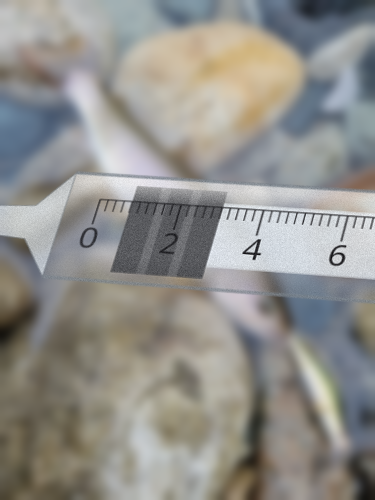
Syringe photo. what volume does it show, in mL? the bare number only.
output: 0.8
